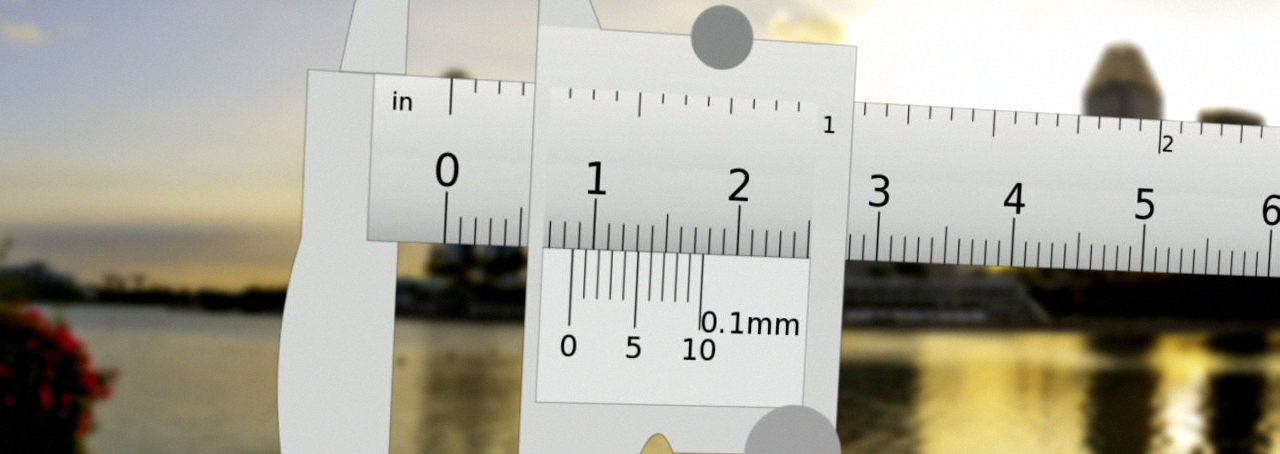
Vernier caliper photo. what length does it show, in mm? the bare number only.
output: 8.6
